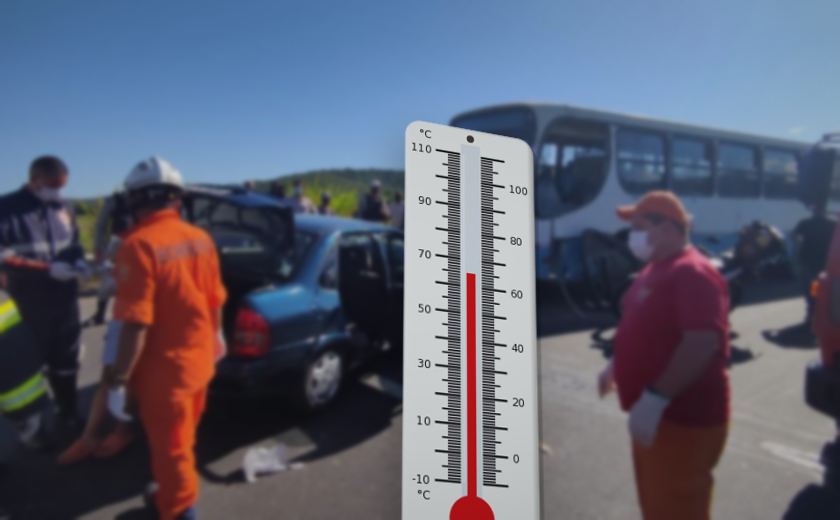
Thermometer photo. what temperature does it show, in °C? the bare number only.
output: 65
